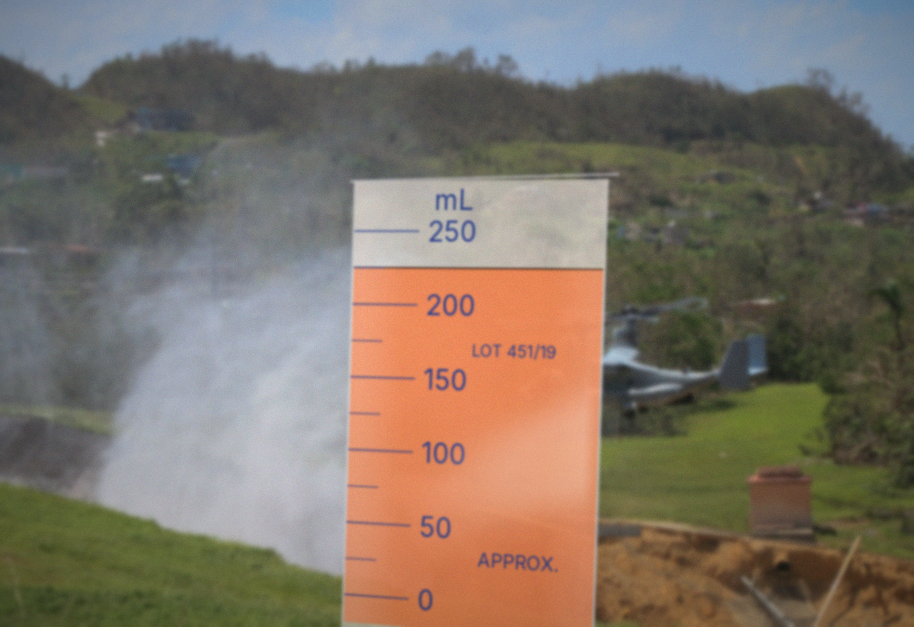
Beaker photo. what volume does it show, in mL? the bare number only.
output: 225
